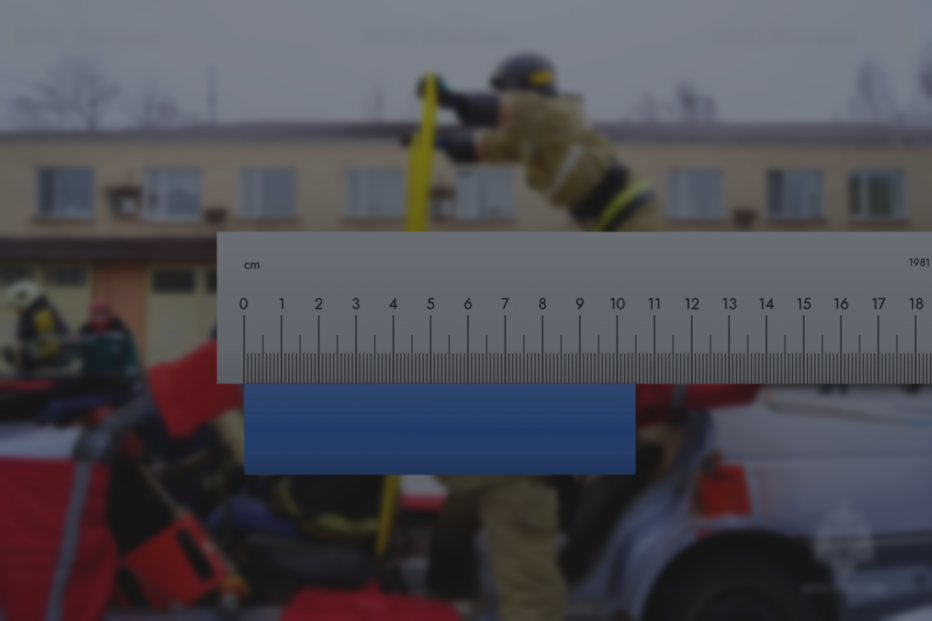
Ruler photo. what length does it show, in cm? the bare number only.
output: 10.5
